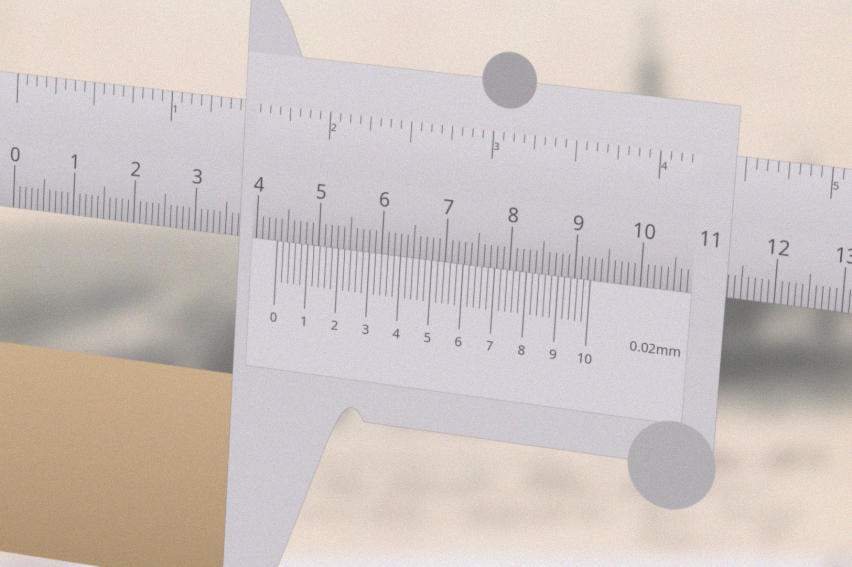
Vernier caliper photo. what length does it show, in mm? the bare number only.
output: 43.4
